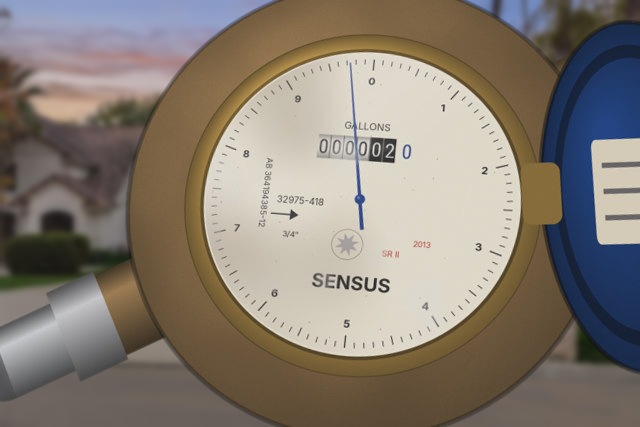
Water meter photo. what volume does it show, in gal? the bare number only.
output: 19.7
